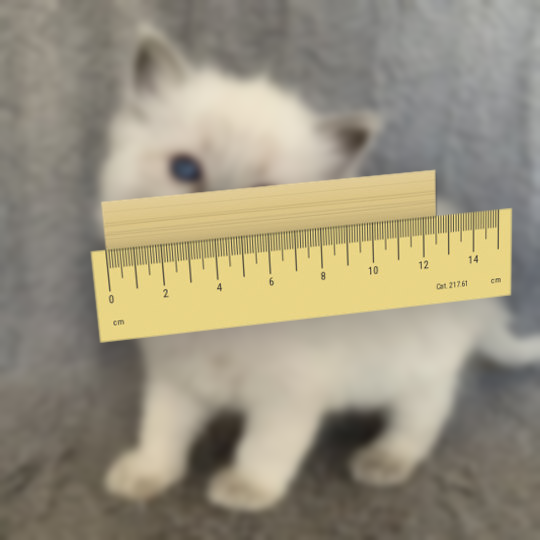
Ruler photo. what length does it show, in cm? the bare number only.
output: 12.5
